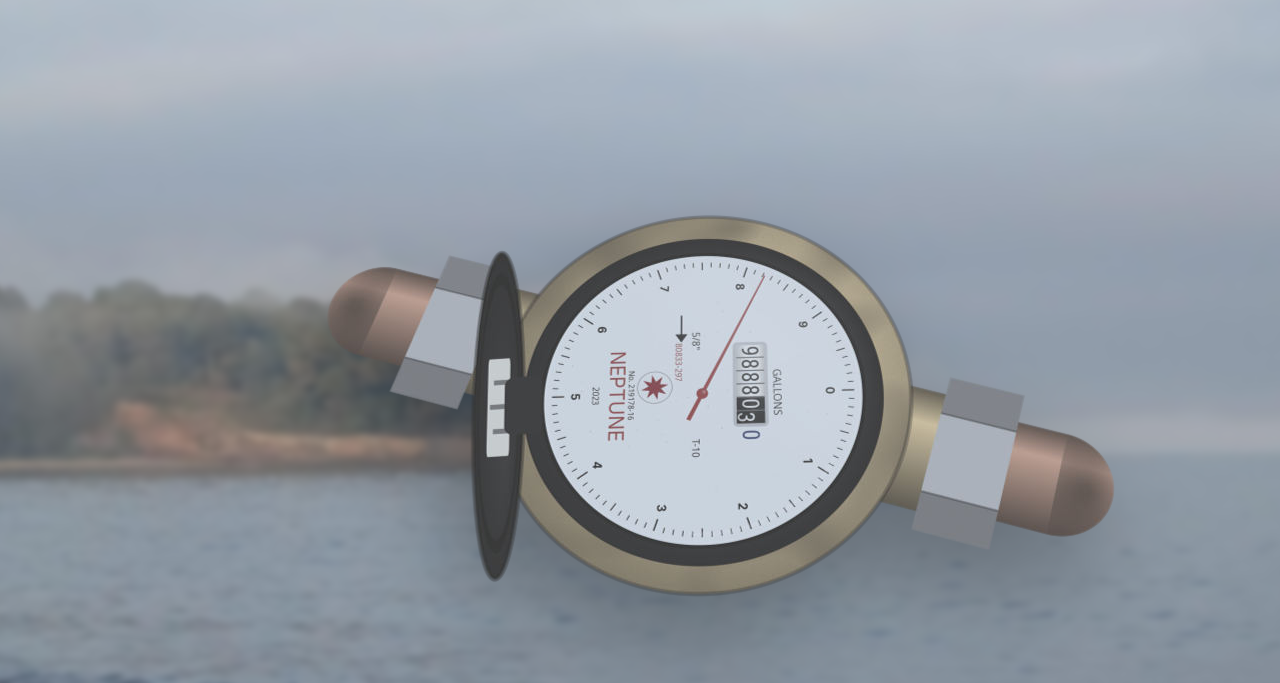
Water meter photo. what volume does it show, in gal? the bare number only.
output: 9888028.2
